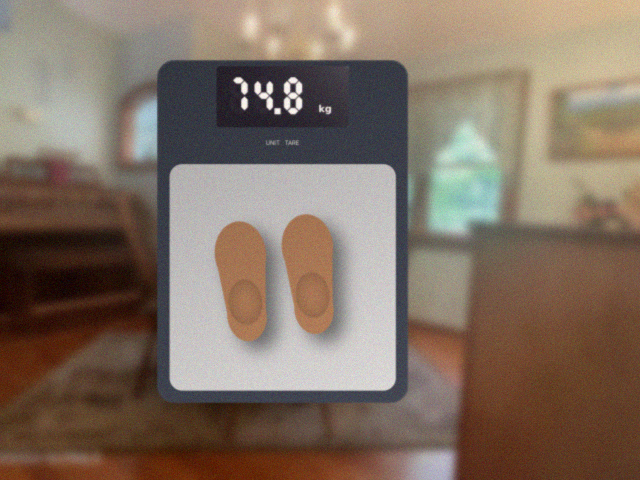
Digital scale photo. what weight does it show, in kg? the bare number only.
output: 74.8
